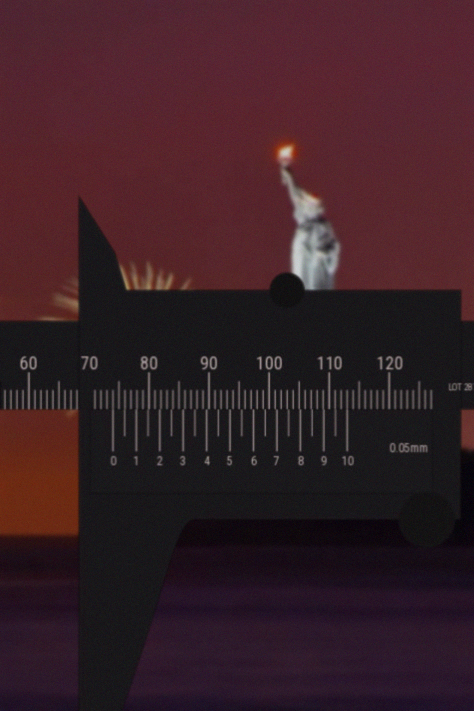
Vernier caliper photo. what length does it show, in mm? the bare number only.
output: 74.0
